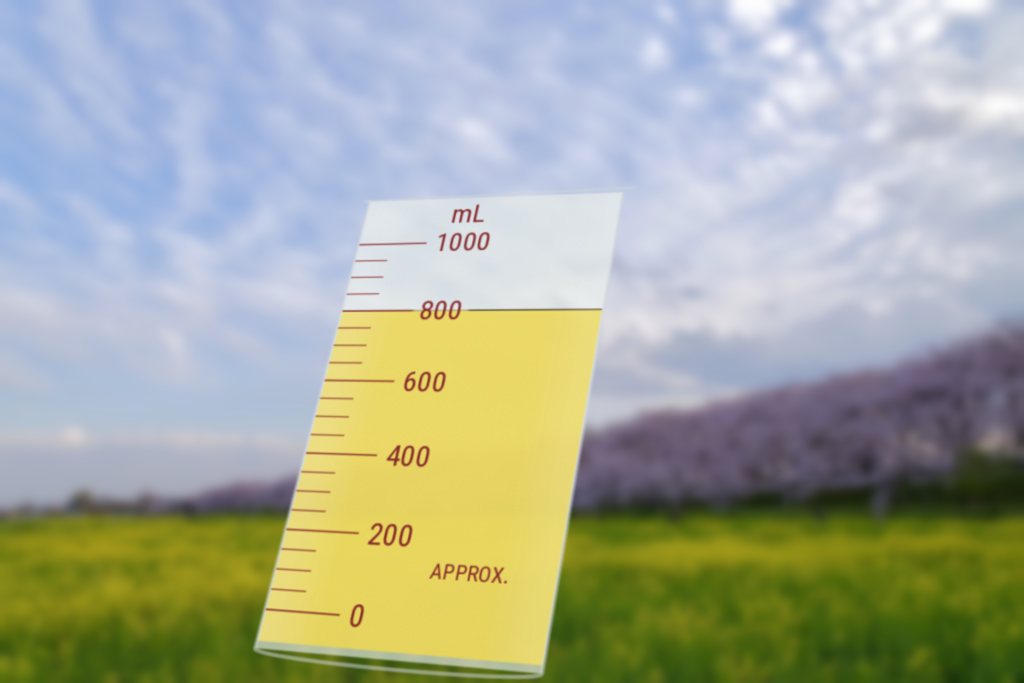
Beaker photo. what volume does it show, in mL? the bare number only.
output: 800
